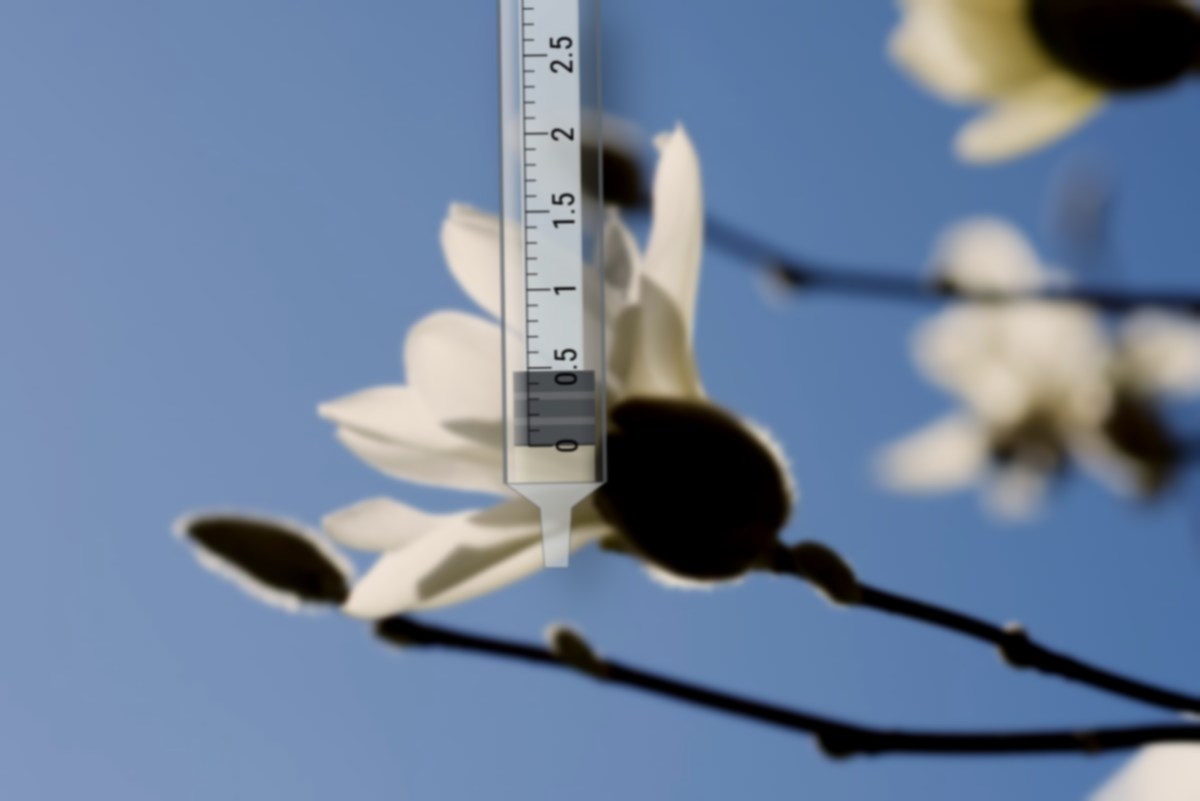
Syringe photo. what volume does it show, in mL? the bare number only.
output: 0
